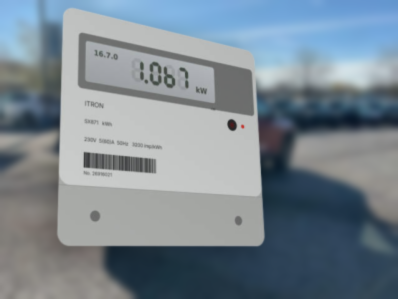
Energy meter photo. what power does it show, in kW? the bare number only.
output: 1.067
